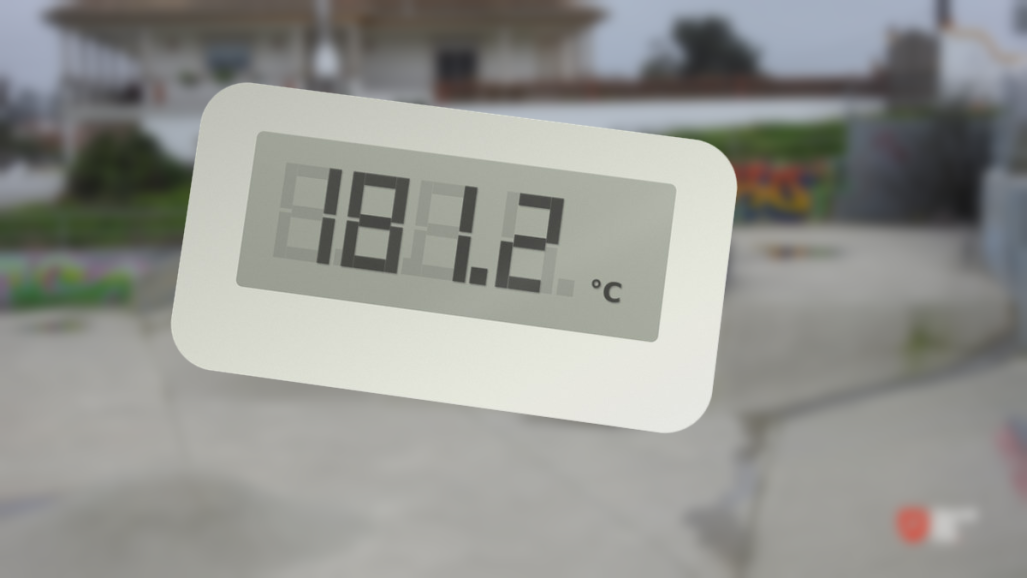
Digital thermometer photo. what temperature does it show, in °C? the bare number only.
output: 181.2
